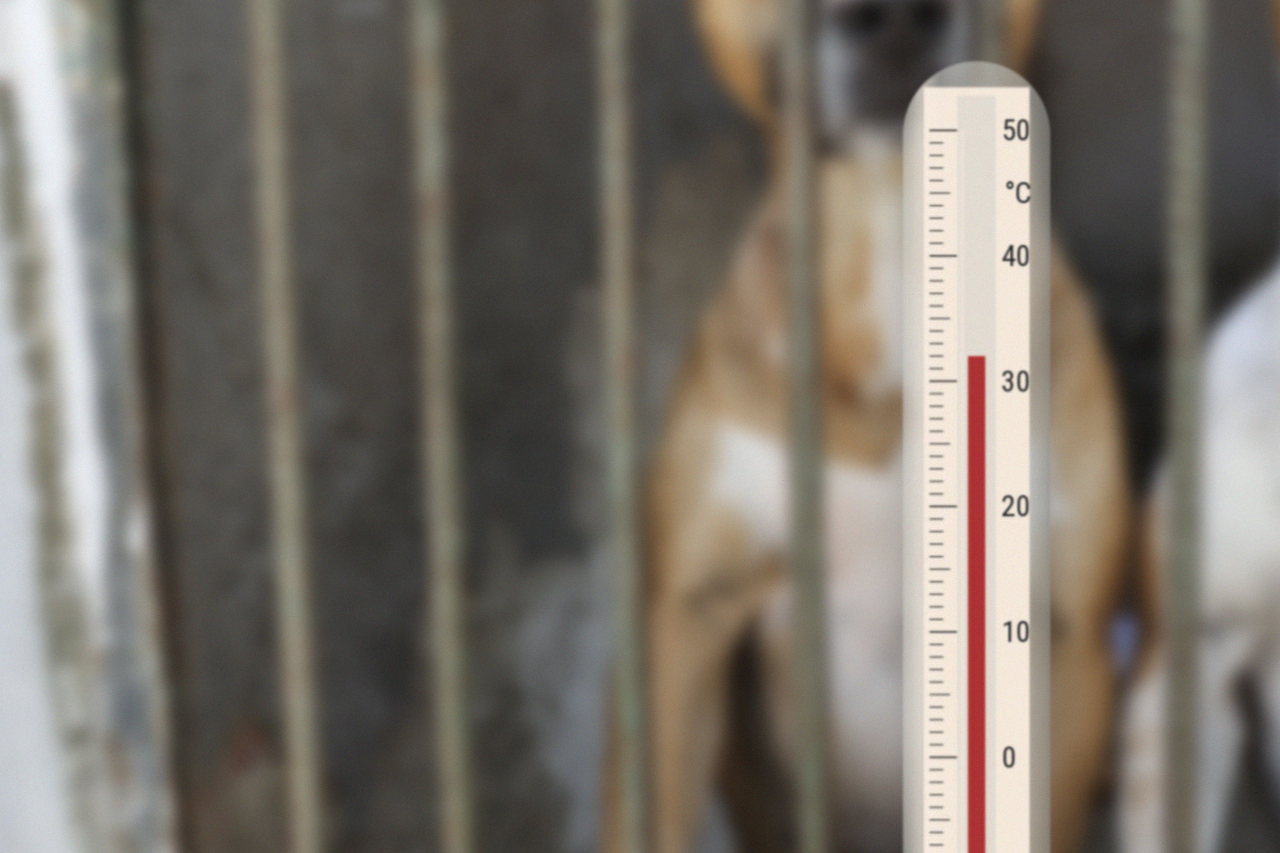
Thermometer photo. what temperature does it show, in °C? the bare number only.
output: 32
